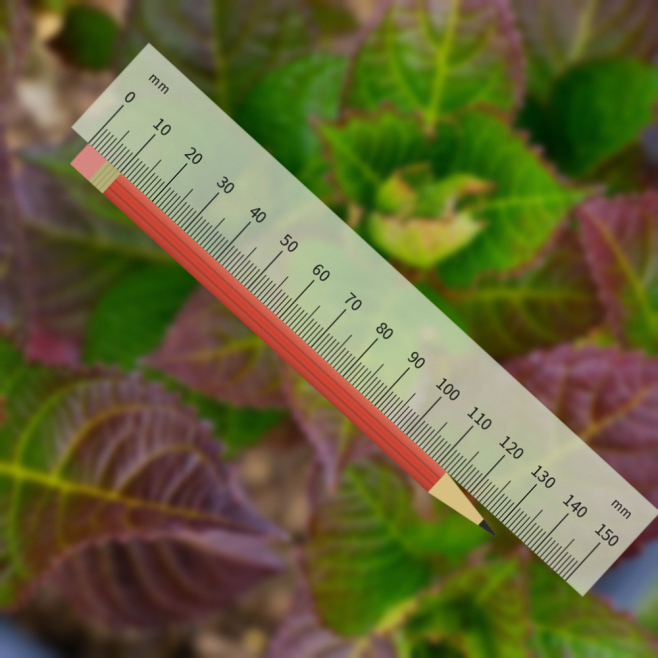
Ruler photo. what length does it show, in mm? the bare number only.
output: 131
